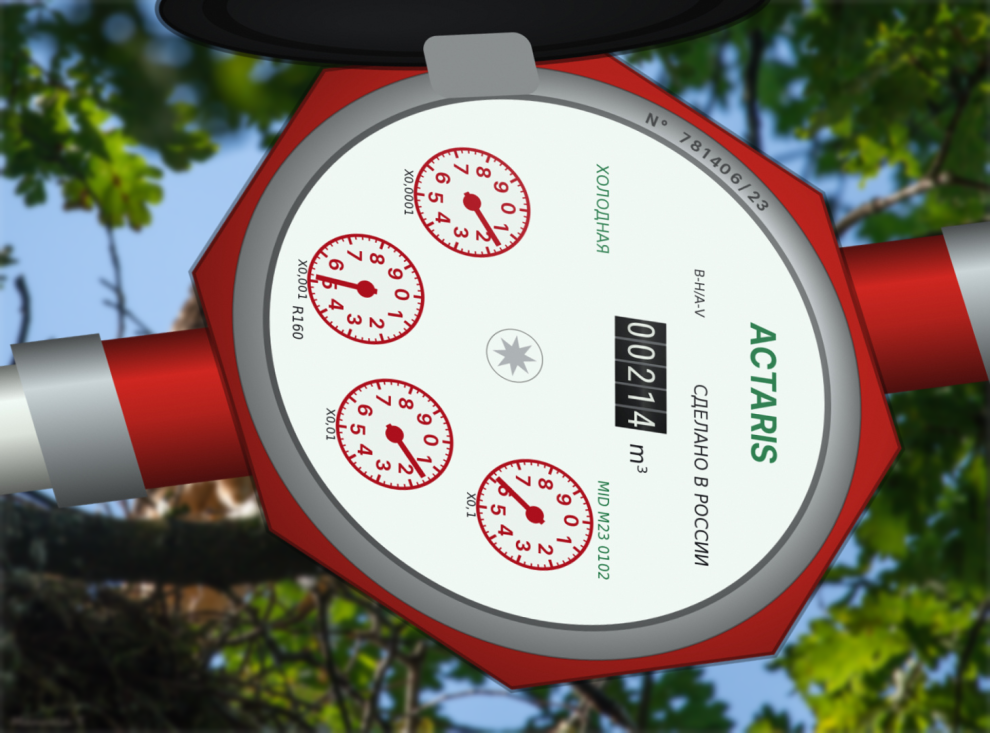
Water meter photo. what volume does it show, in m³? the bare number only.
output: 214.6151
